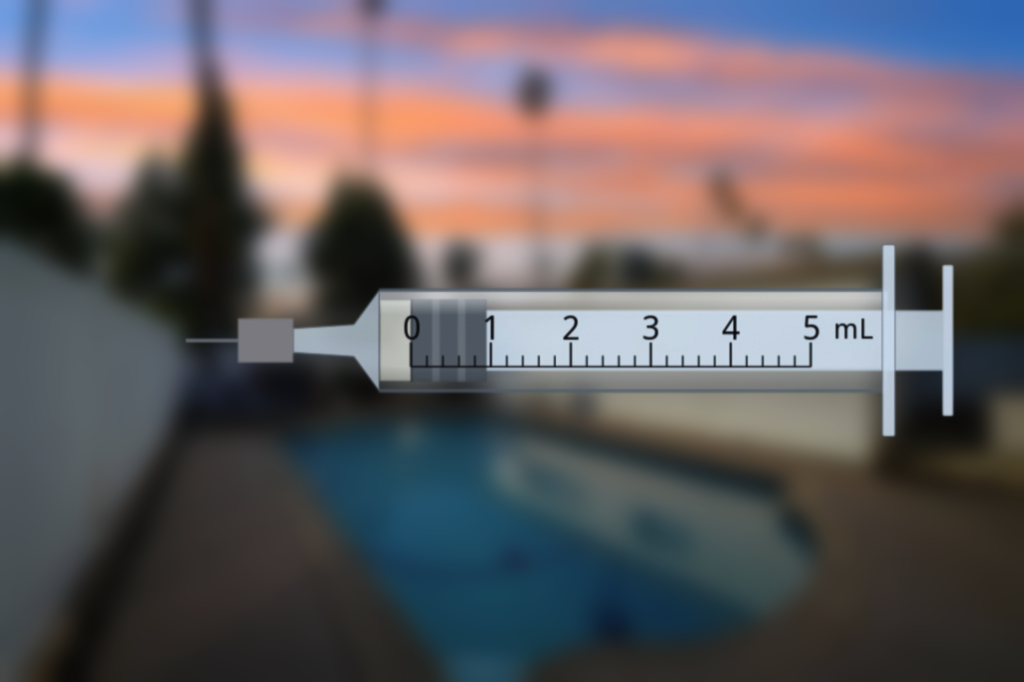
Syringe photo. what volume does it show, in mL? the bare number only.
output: 0
